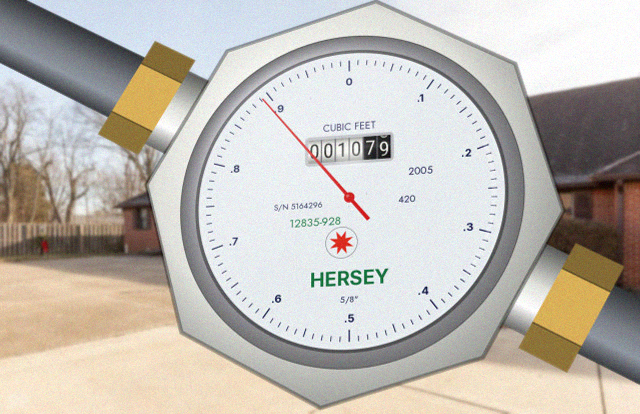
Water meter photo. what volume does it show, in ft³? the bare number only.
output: 1078.89
